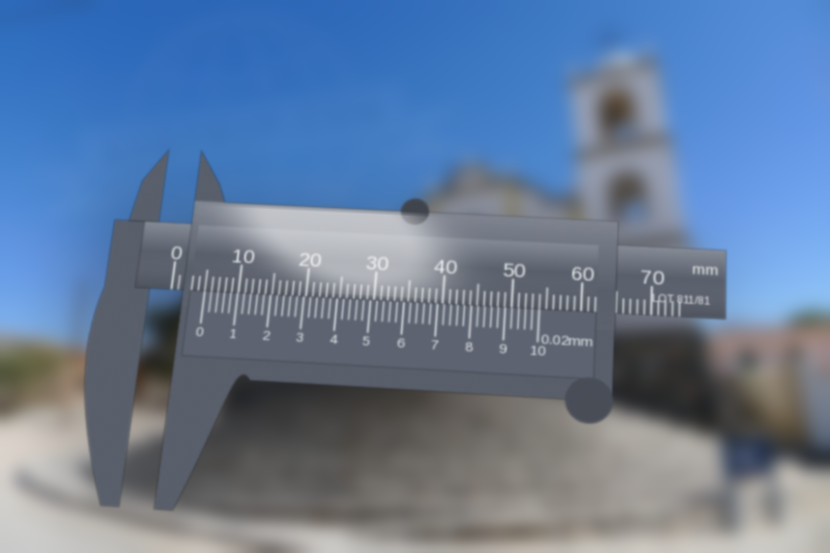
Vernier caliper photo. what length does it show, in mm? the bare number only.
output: 5.0
